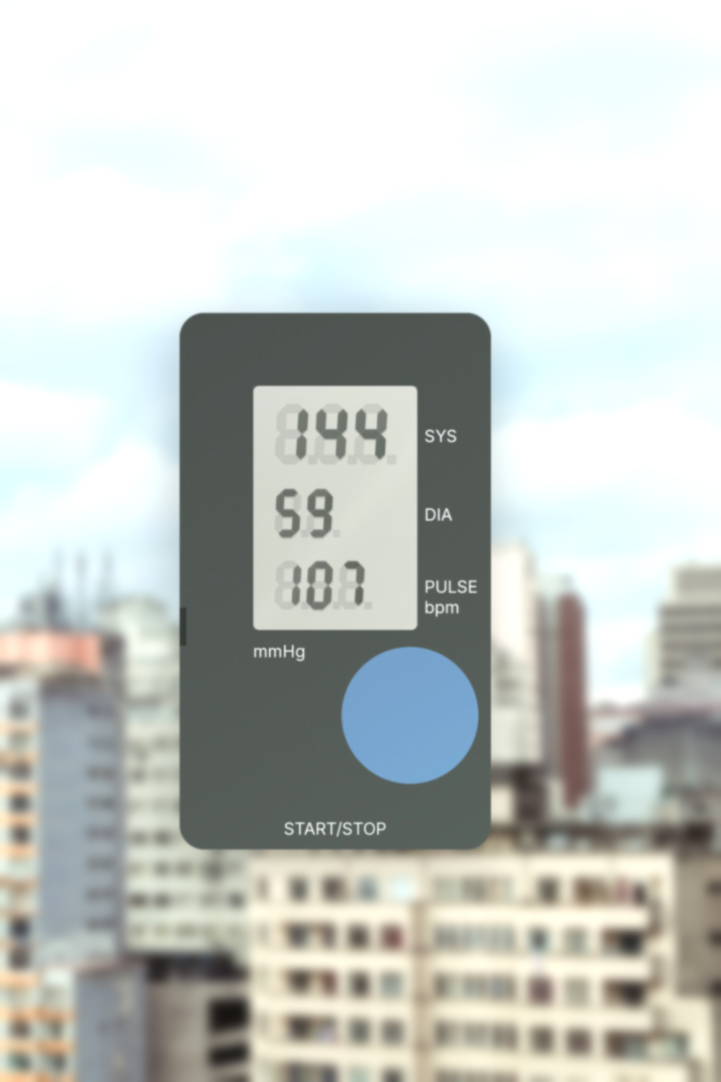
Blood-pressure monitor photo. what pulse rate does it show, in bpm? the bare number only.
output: 107
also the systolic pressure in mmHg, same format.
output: 144
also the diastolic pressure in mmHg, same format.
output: 59
